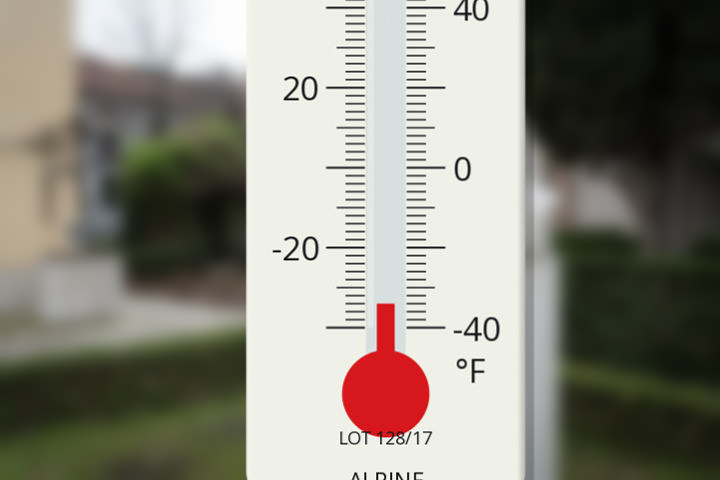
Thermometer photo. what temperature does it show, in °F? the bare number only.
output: -34
